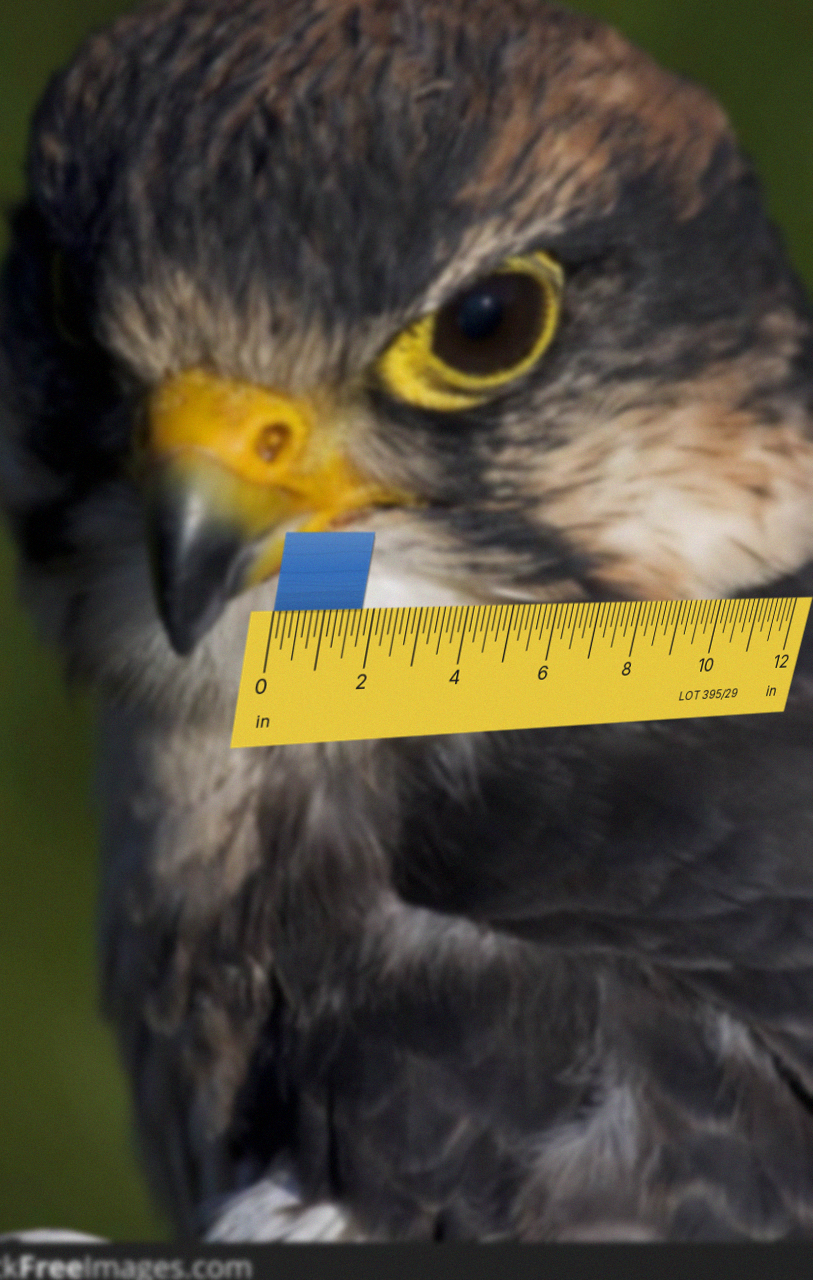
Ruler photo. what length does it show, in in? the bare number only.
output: 1.75
